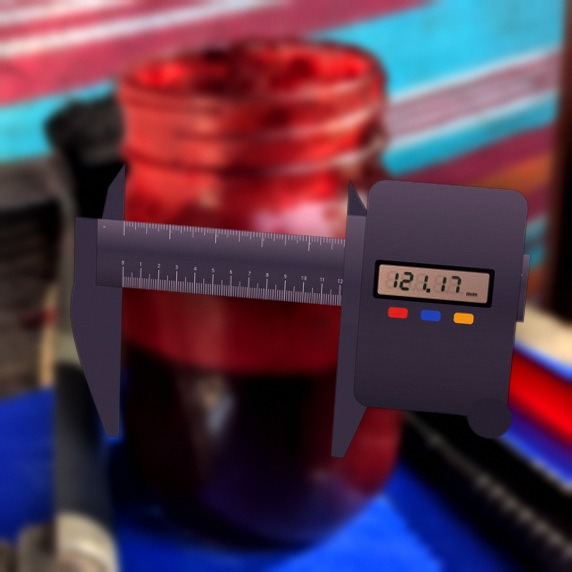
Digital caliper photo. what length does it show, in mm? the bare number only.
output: 121.17
